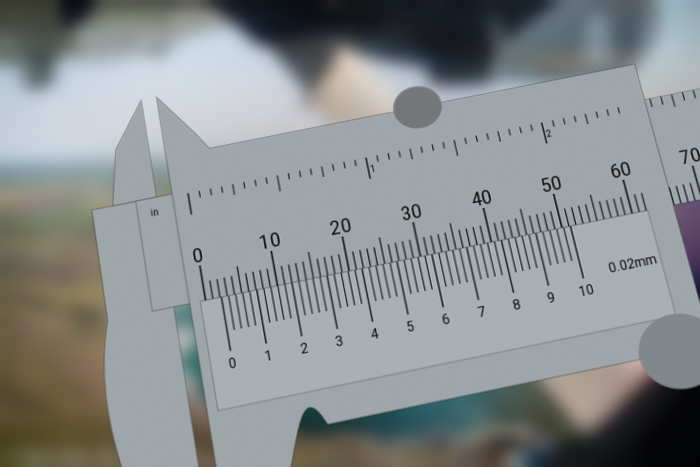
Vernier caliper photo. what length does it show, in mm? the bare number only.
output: 2.2
